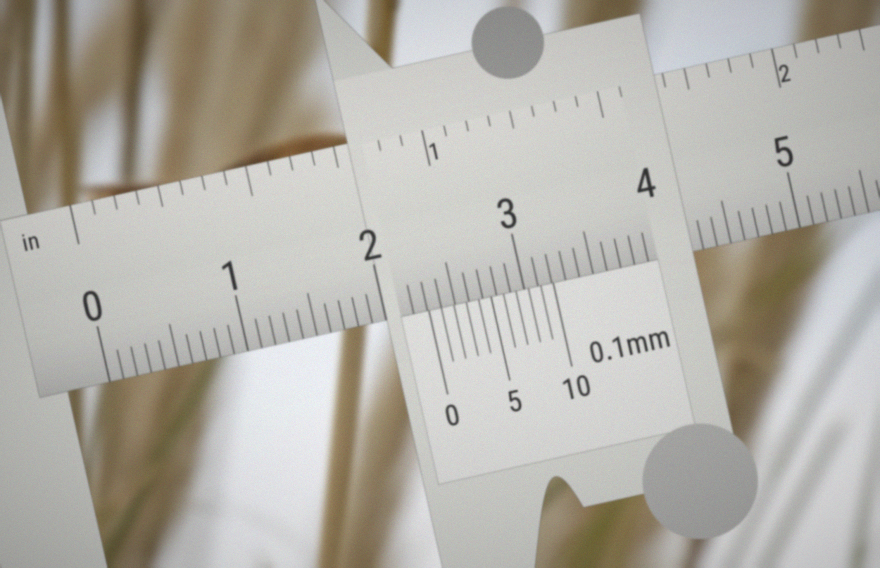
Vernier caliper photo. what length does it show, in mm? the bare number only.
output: 23.1
